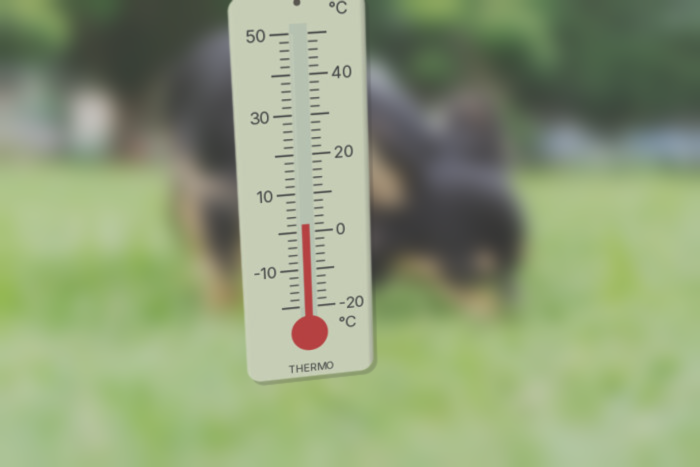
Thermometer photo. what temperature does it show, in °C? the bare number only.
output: 2
